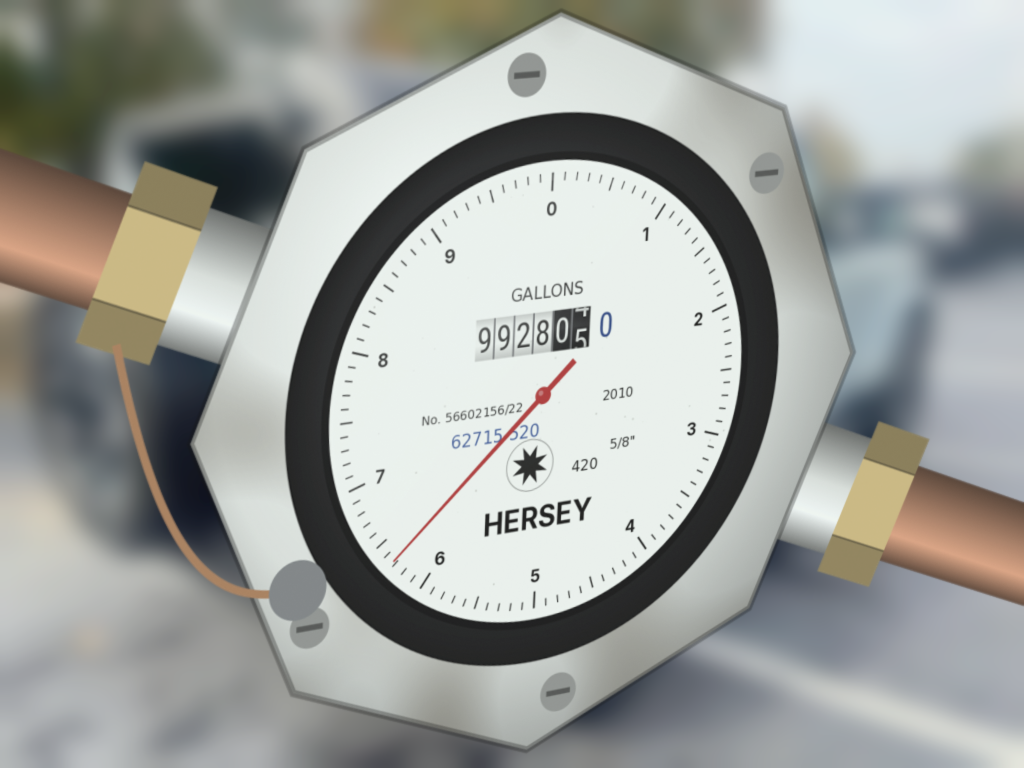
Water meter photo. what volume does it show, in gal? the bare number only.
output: 9928046.3
